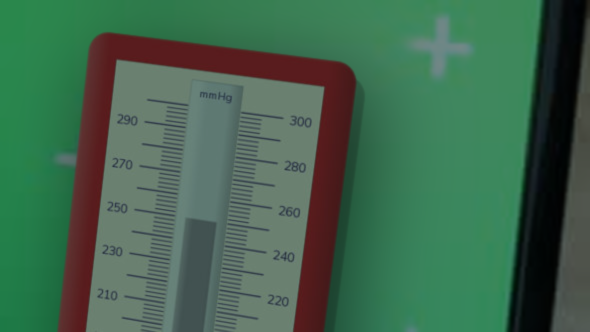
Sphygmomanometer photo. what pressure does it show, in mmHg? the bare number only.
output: 250
